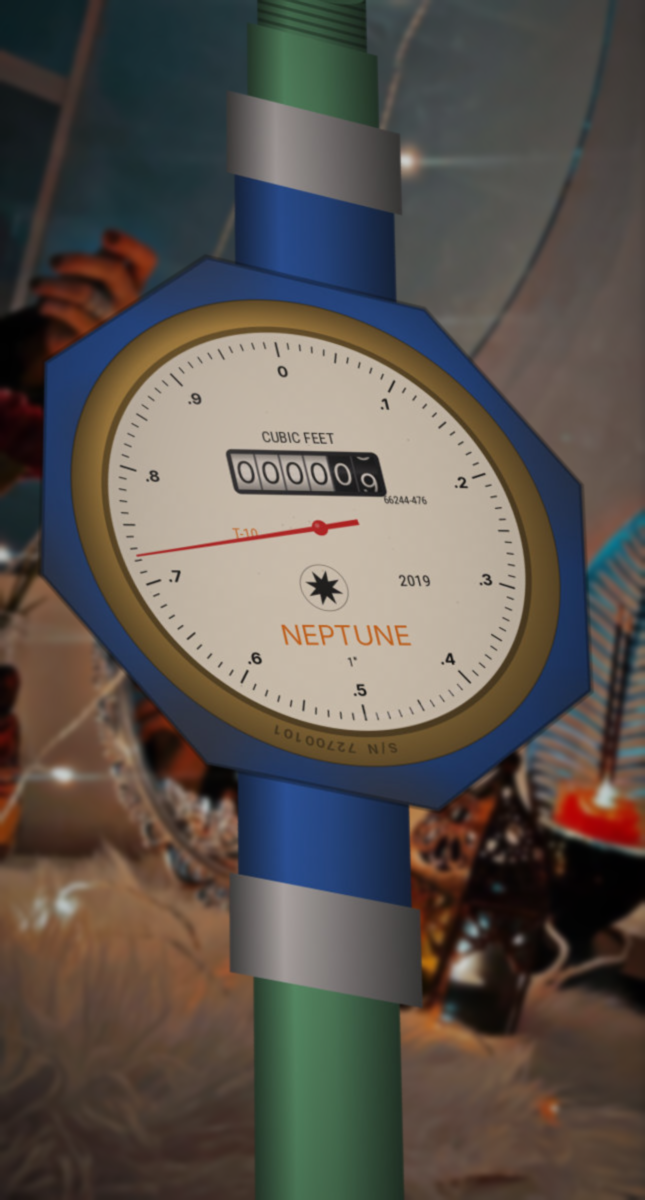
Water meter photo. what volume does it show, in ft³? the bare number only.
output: 8.72
